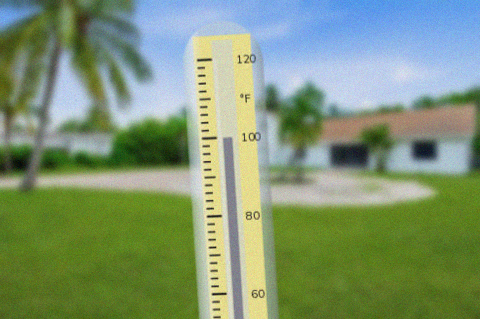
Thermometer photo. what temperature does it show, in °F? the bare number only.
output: 100
